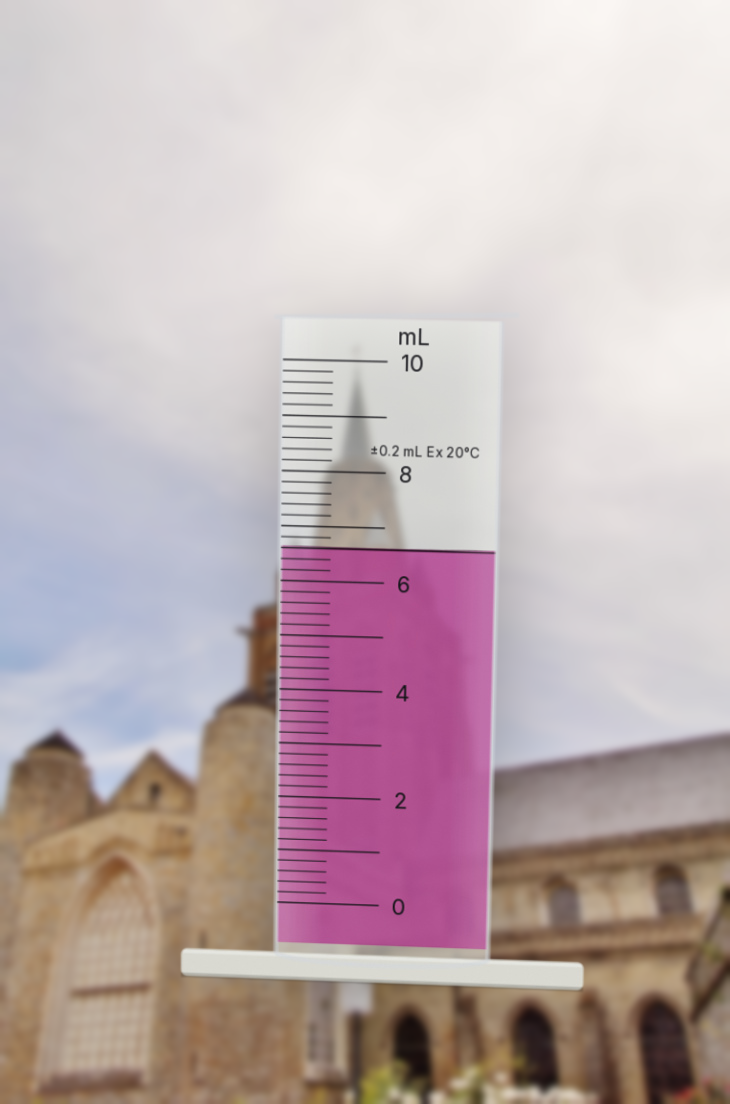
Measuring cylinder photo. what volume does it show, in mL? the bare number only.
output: 6.6
